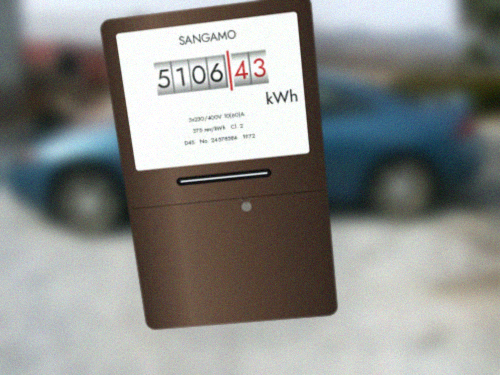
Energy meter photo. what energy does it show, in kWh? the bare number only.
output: 5106.43
